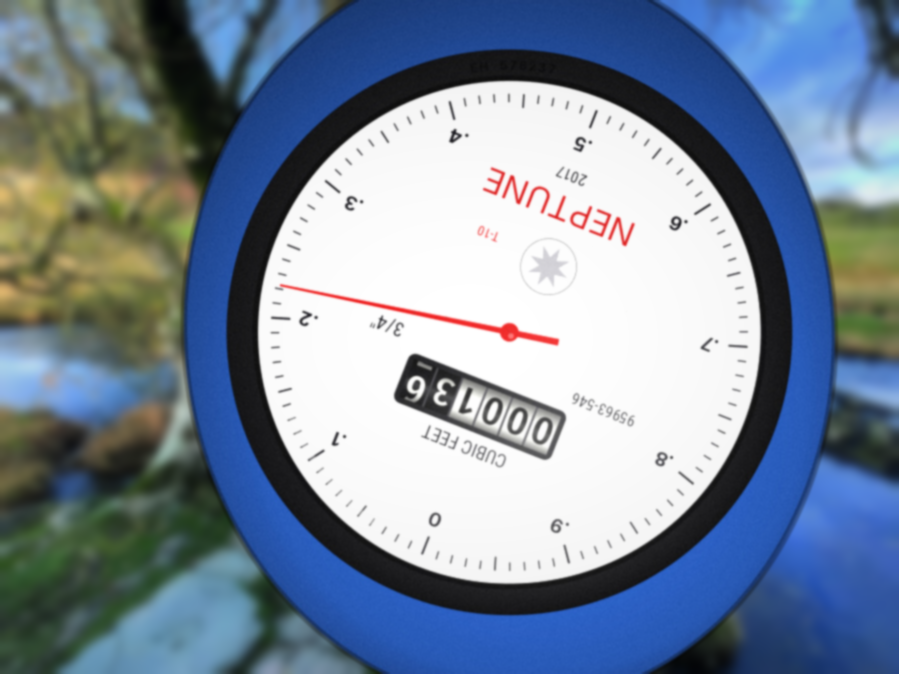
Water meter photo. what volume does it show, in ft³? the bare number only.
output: 136.22
